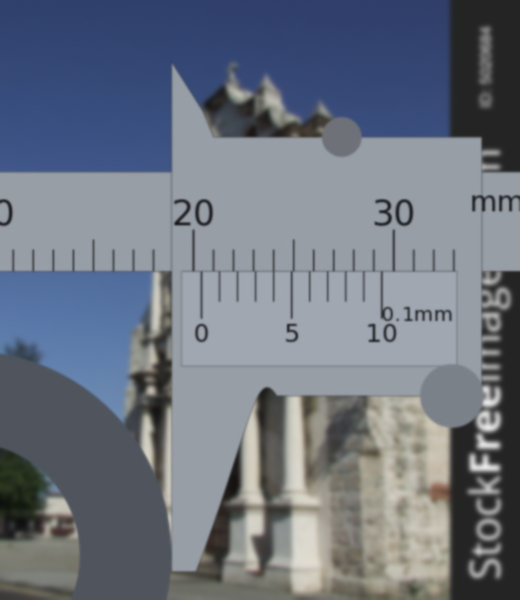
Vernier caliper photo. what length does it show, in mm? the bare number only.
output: 20.4
